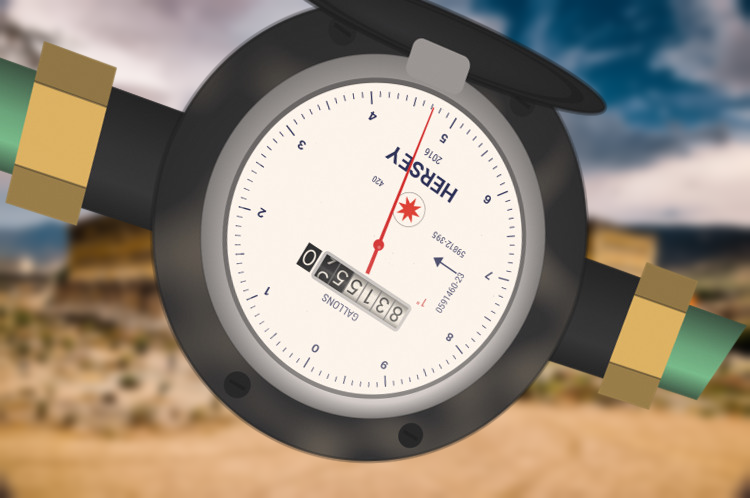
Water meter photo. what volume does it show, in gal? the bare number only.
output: 8315554.7
